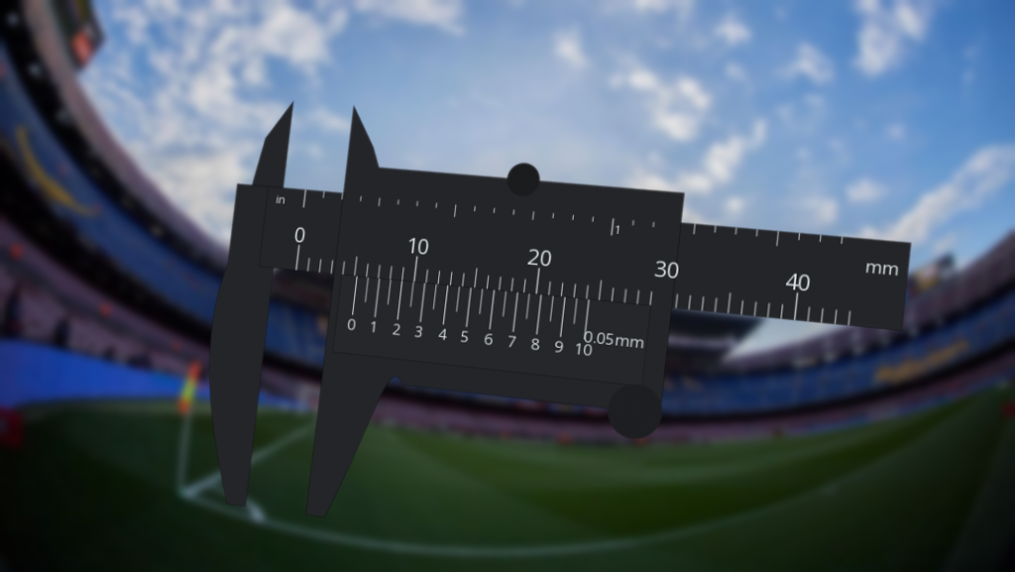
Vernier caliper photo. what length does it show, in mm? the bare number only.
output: 5.2
